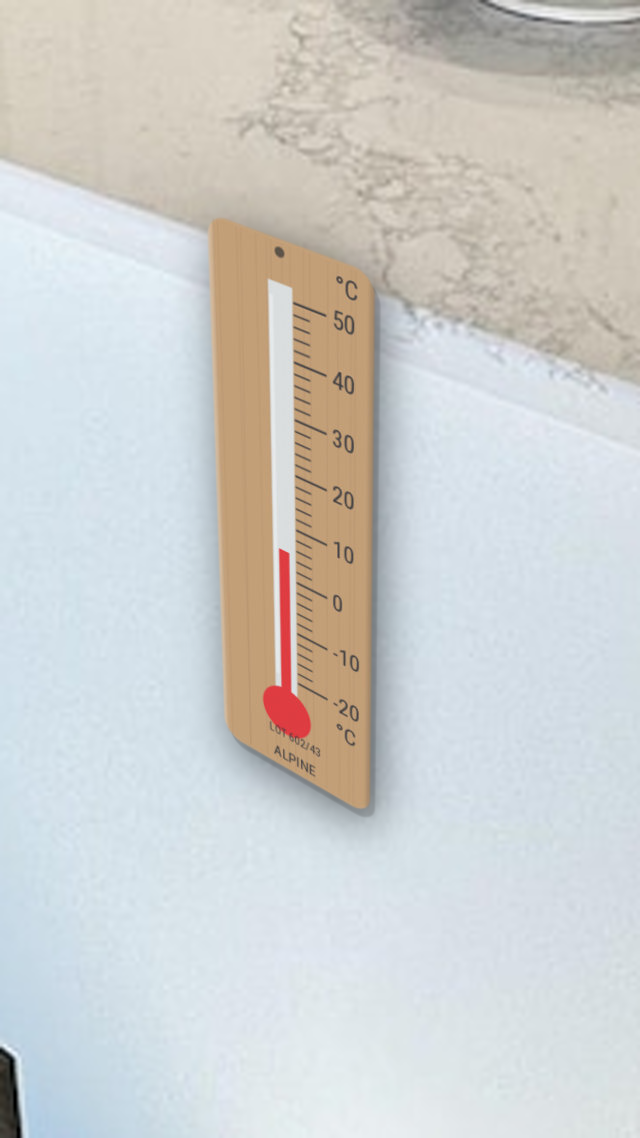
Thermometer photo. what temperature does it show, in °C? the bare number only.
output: 5
